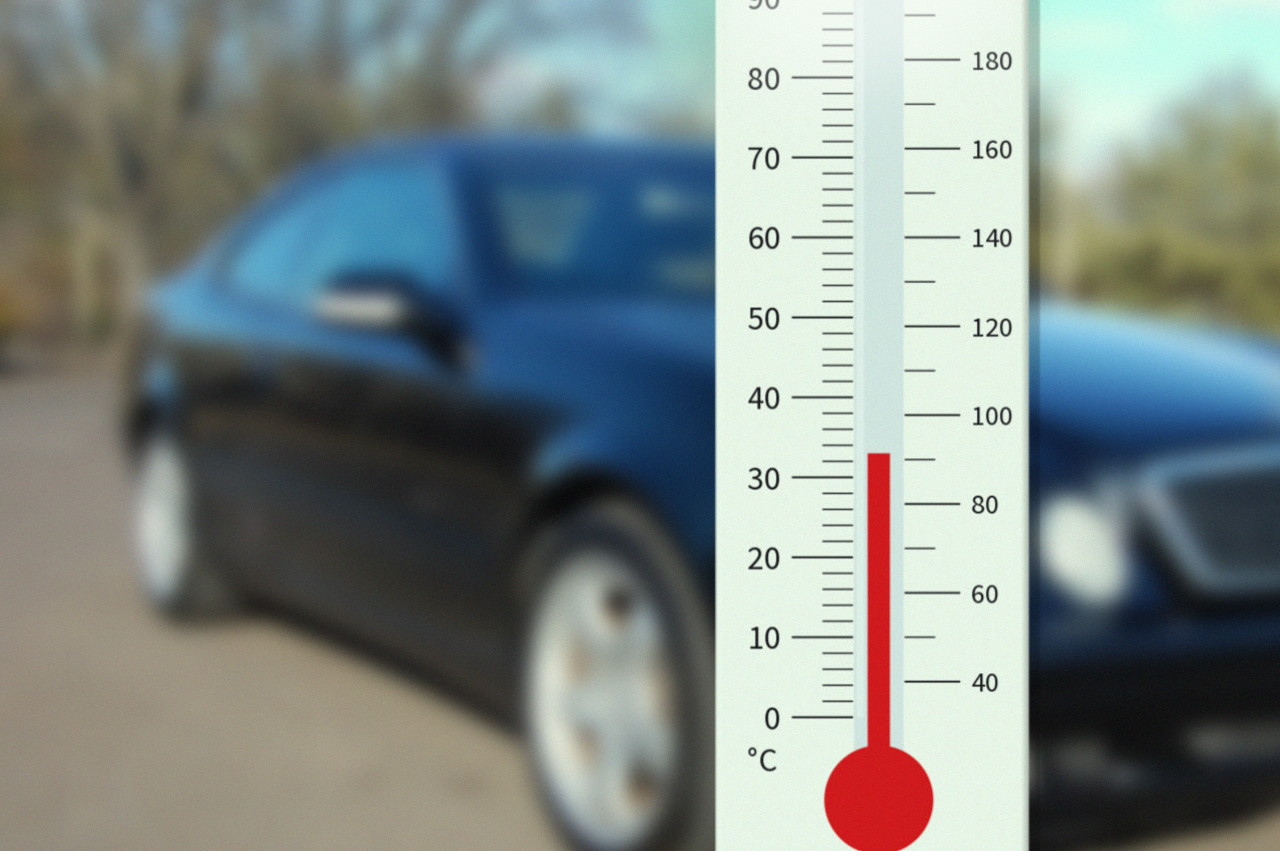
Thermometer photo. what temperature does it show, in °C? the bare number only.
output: 33
